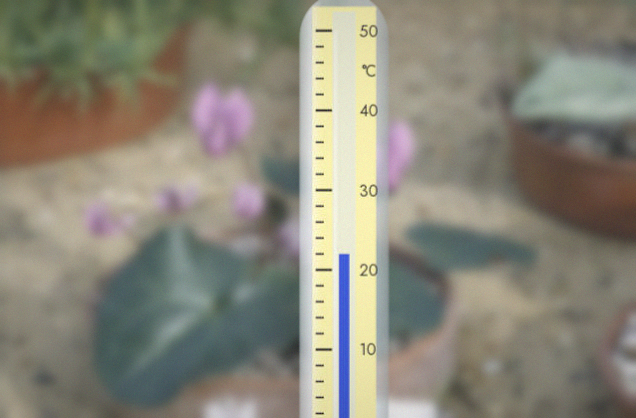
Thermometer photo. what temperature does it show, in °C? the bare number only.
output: 22
